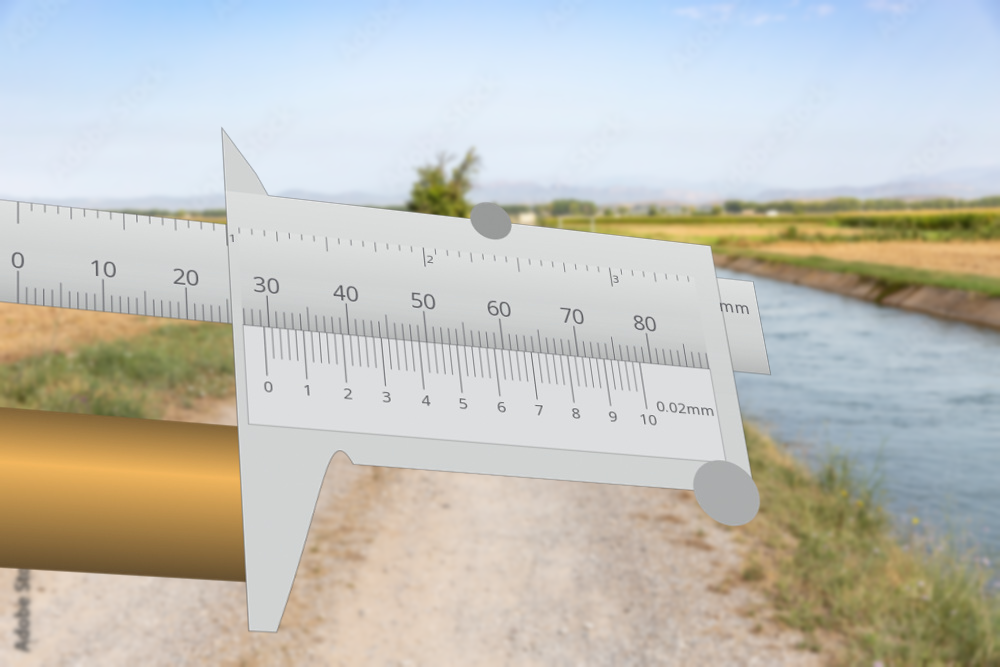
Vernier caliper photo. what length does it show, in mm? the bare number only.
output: 29.4
